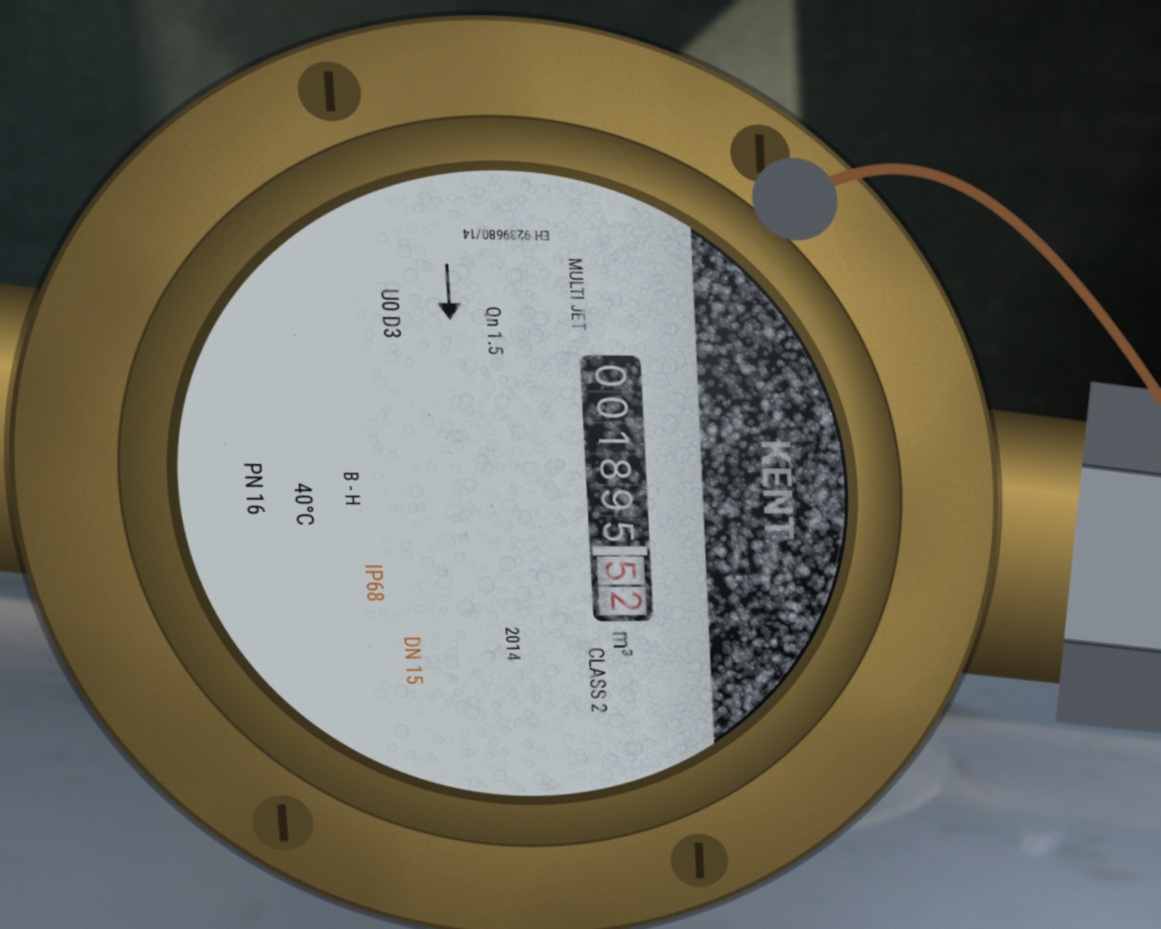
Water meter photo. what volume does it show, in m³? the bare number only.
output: 1895.52
